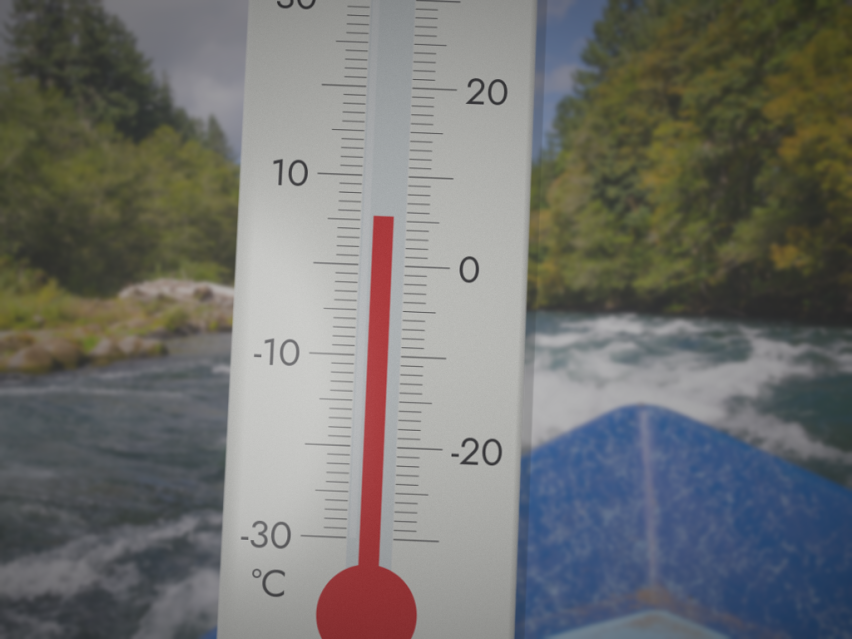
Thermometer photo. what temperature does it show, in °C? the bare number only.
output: 5.5
